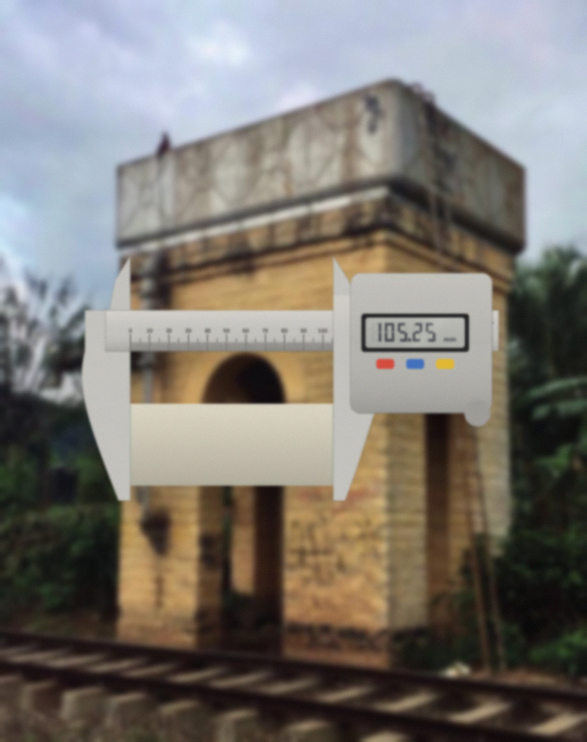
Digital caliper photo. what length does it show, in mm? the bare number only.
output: 105.25
